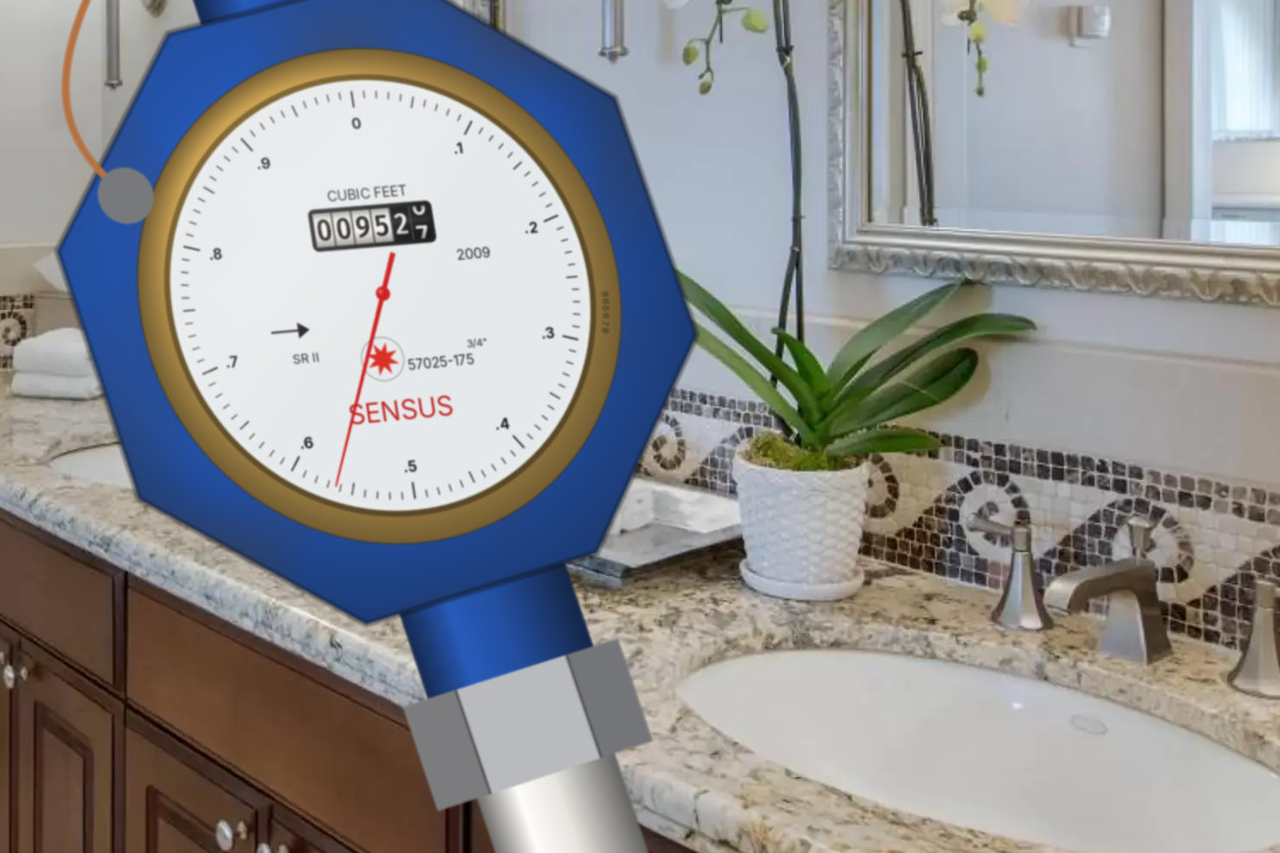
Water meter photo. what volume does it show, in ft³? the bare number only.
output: 9526.56
